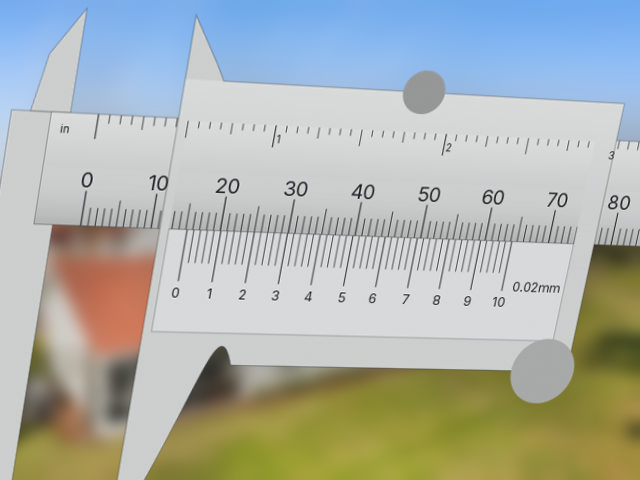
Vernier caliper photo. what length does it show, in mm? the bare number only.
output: 15.2
